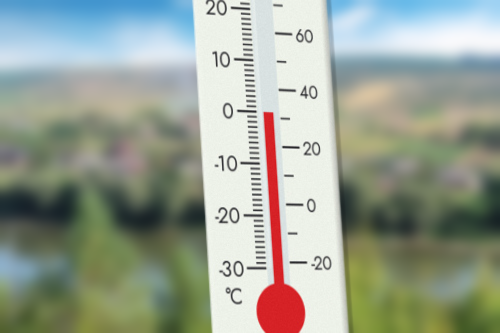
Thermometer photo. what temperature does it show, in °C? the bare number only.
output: 0
